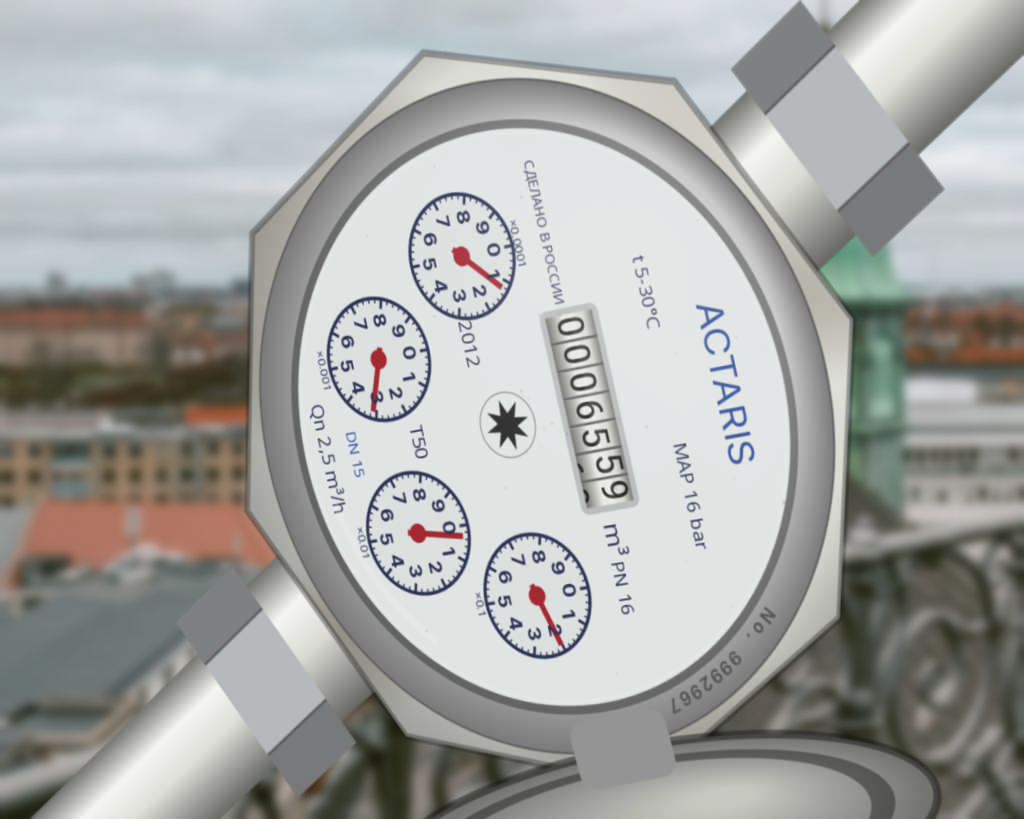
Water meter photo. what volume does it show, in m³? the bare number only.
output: 6559.2031
